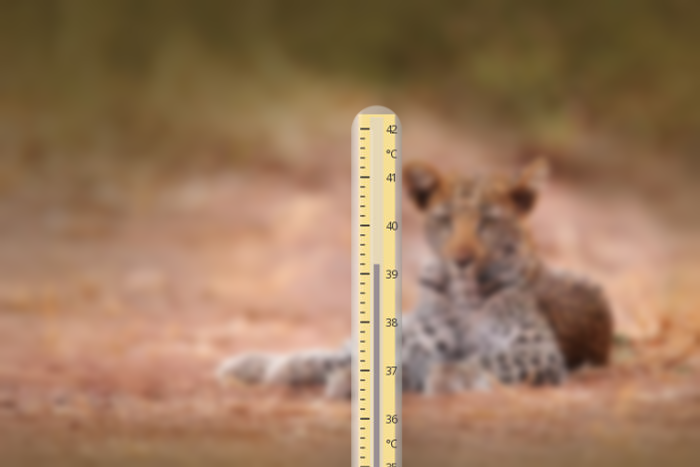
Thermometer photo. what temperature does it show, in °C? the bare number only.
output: 39.2
